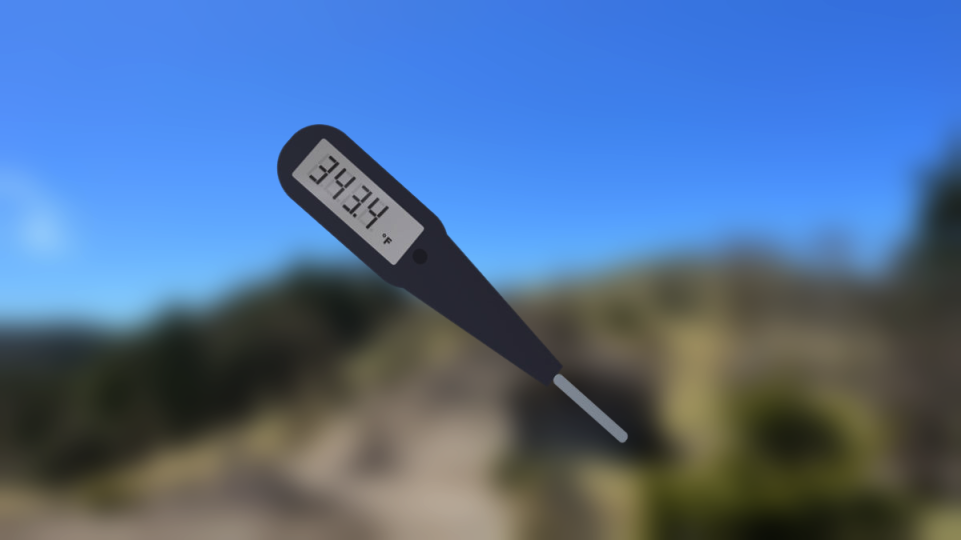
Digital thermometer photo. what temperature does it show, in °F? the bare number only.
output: 343.4
